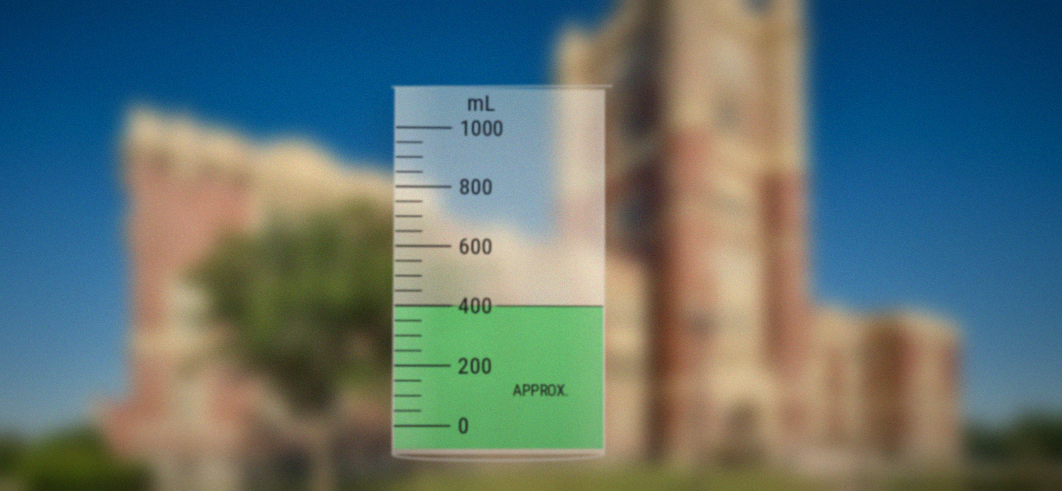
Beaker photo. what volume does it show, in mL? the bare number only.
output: 400
